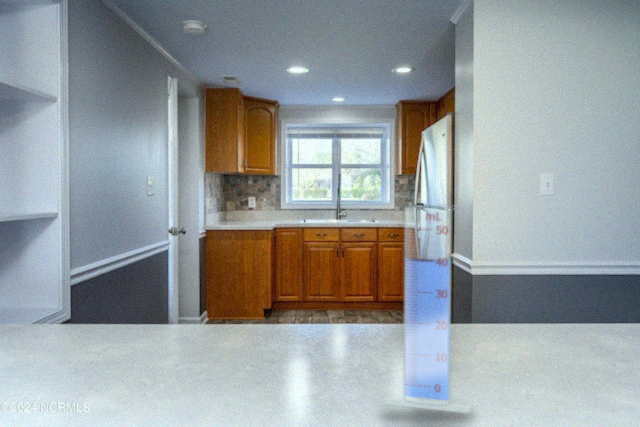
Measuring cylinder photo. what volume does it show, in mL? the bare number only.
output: 40
